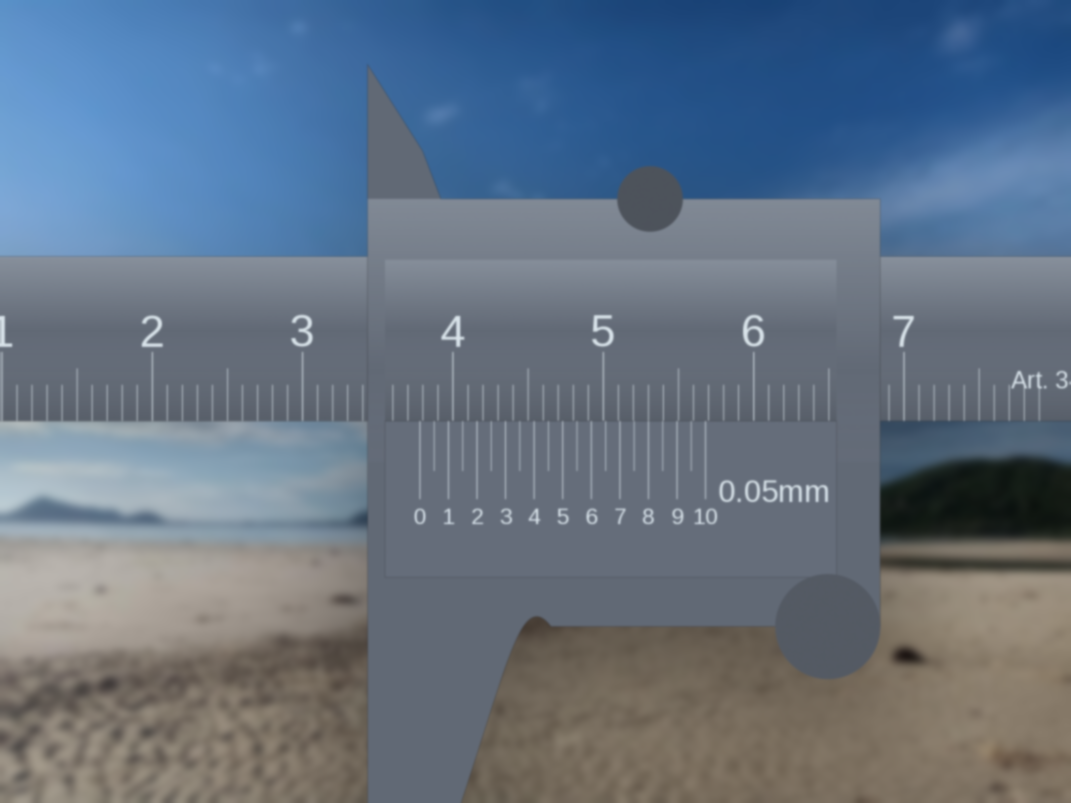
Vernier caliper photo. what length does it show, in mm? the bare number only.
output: 37.8
